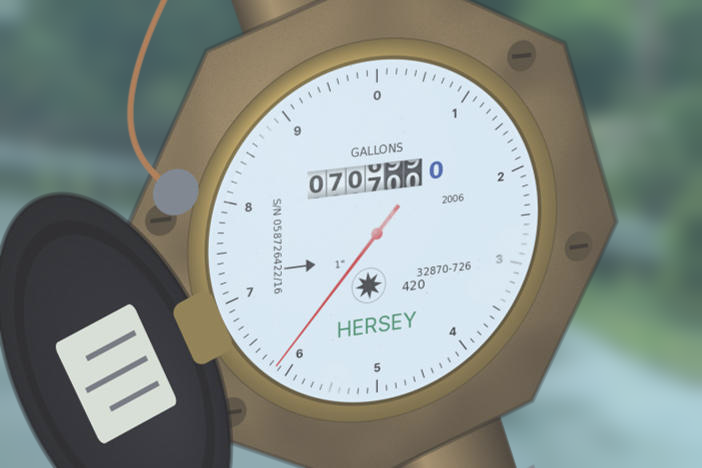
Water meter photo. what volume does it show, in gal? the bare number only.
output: 706996.1
